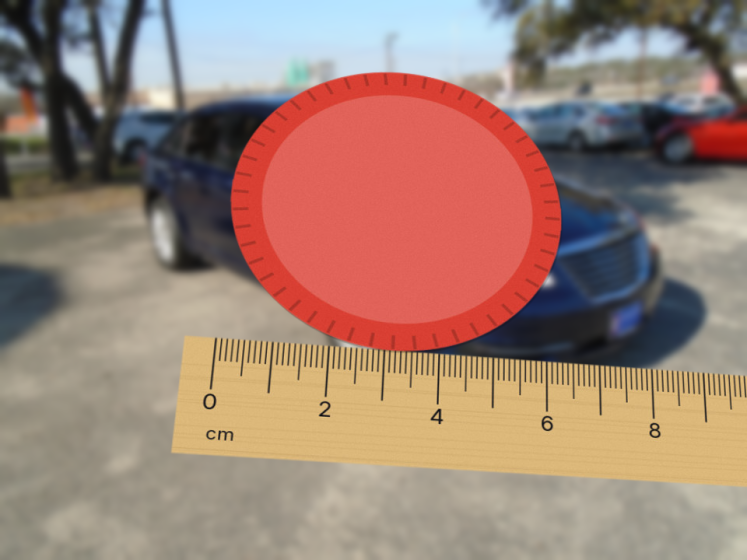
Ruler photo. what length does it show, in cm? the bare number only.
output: 6.3
